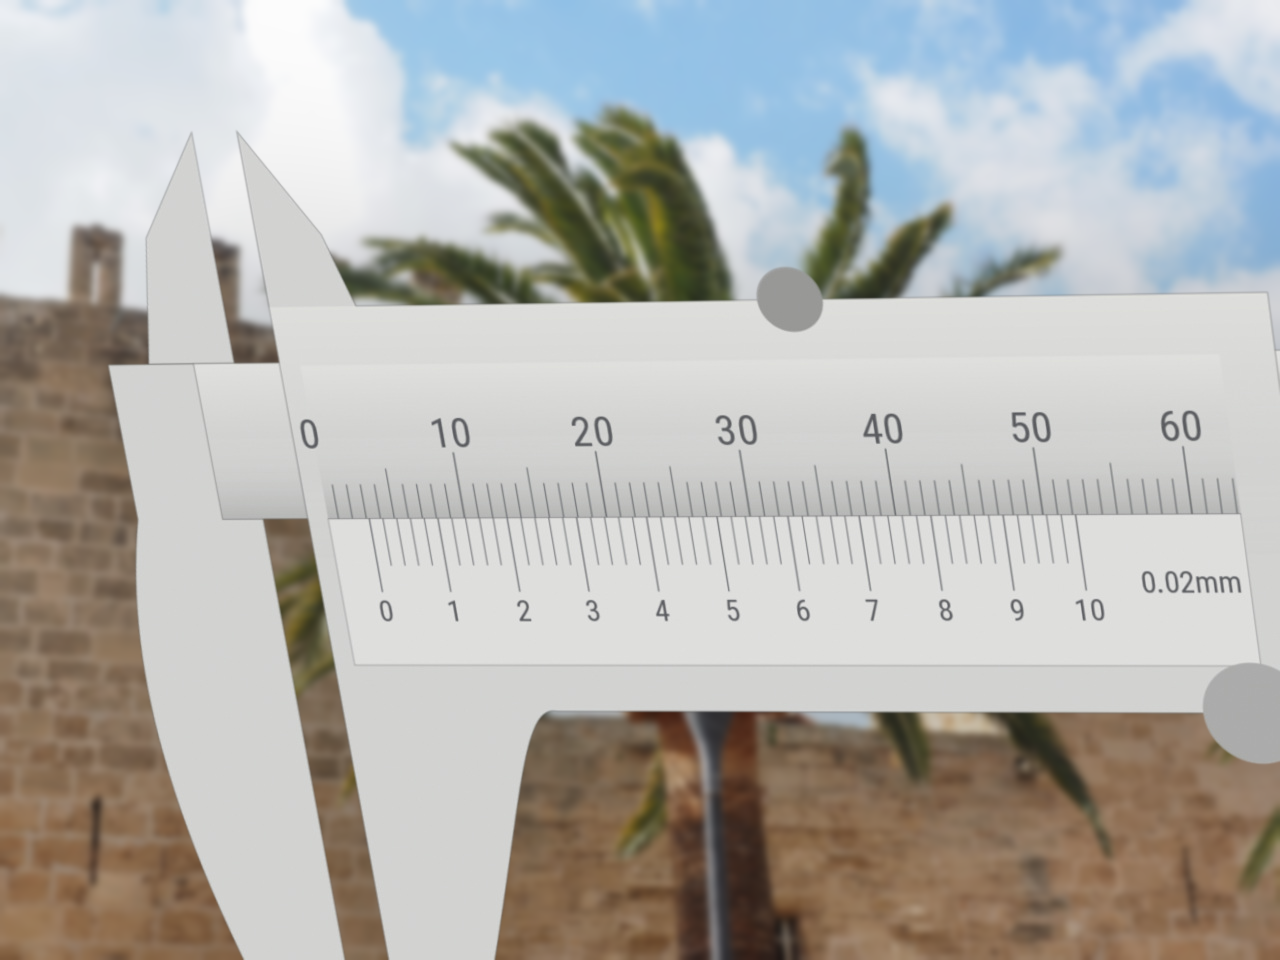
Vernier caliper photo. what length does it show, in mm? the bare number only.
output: 3.2
